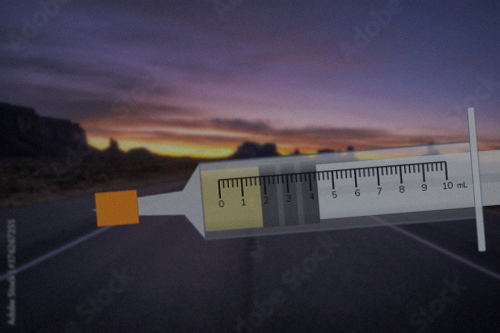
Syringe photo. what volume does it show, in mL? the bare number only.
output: 1.8
